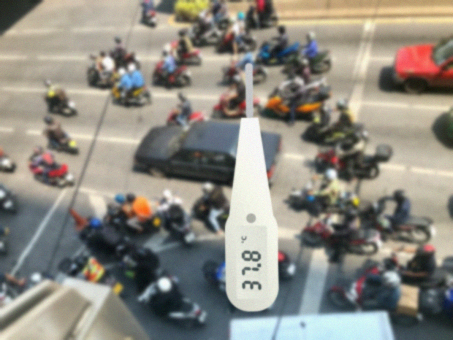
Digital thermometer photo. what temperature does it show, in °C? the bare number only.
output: 37.8
